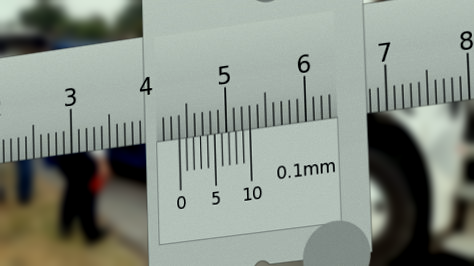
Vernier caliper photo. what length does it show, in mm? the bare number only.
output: 44.0
